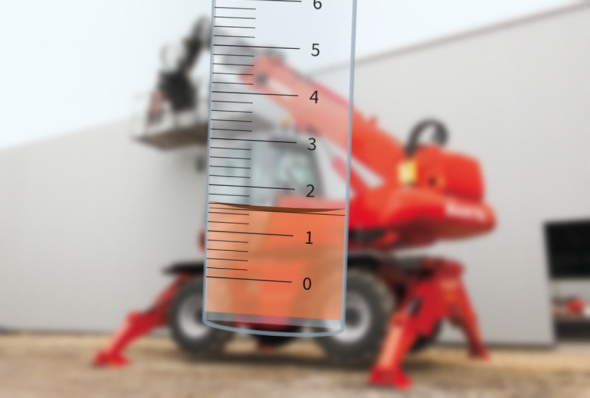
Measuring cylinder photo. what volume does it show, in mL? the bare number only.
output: 1.5
